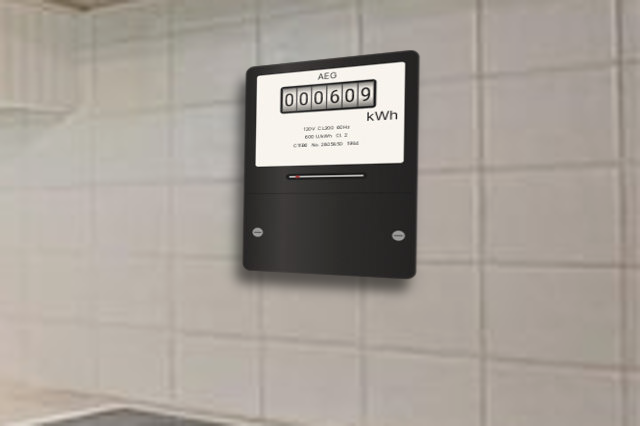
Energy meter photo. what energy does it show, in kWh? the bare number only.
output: 609
